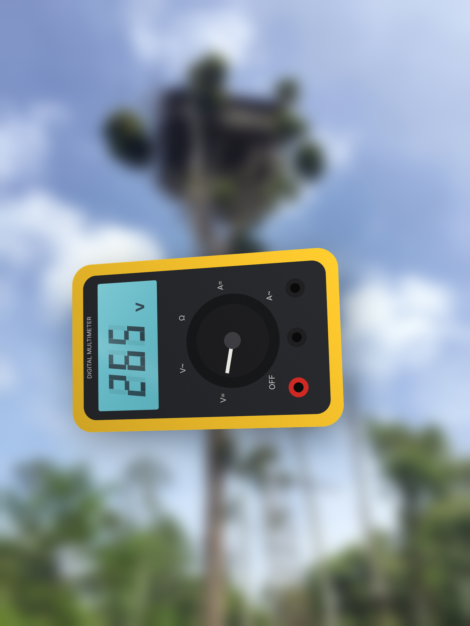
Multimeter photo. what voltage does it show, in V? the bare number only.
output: 265
